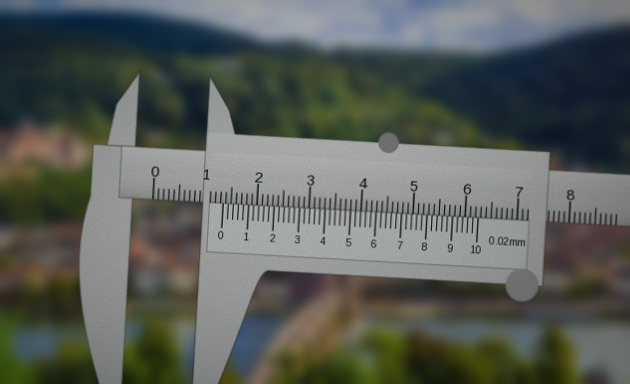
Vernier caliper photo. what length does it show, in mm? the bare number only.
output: 13.5
